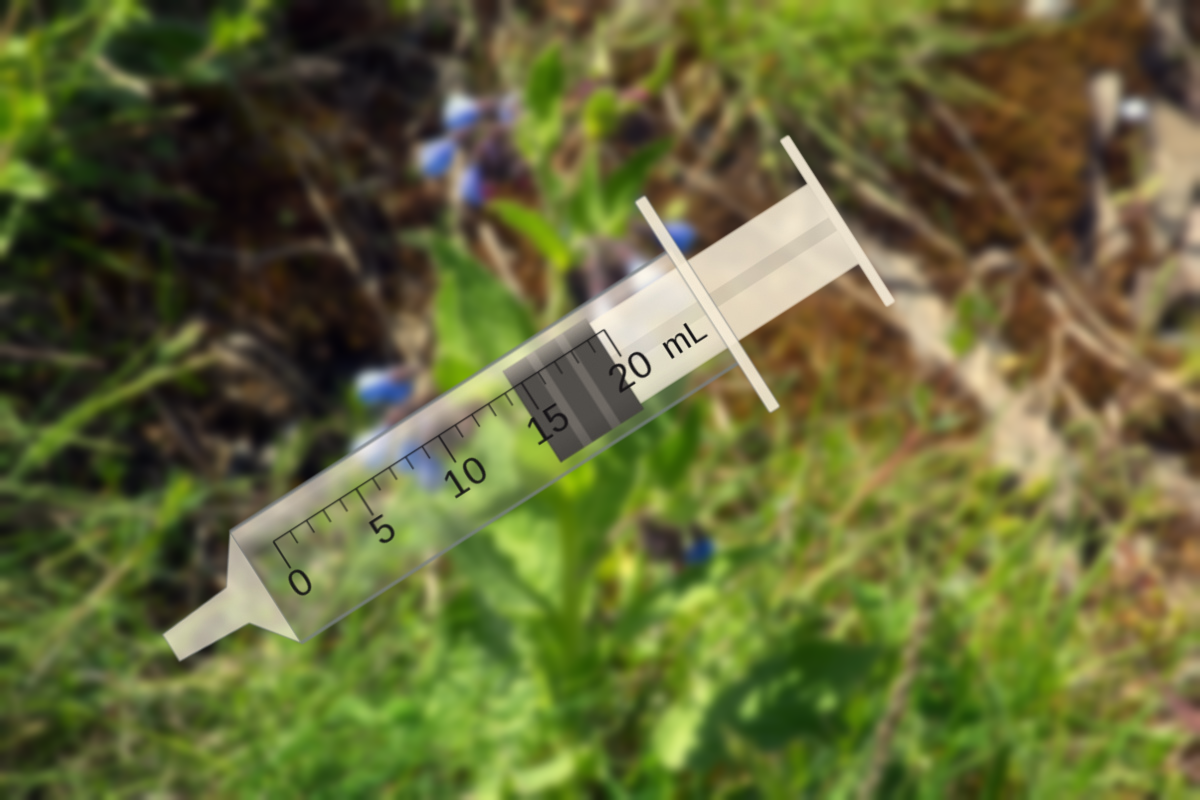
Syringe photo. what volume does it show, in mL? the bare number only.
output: 14.5
